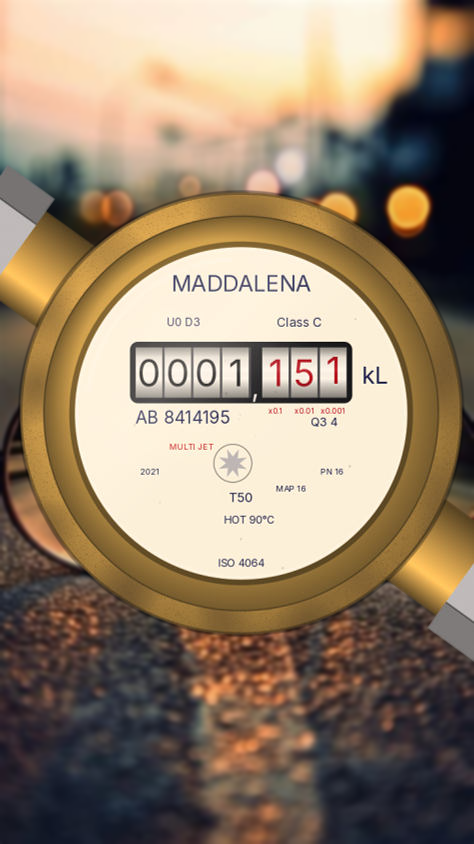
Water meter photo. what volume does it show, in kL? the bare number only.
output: 1.151
